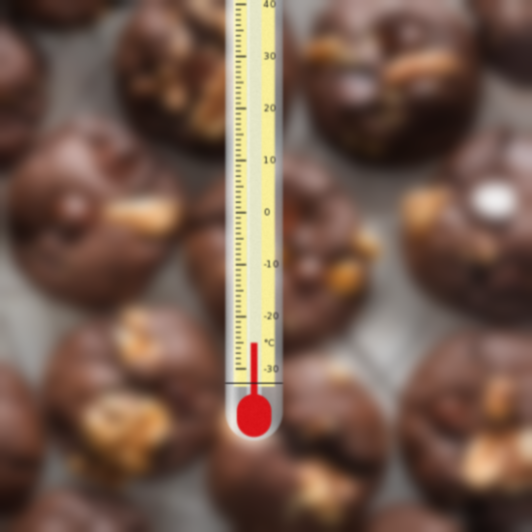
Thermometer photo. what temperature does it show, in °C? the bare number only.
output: -25
